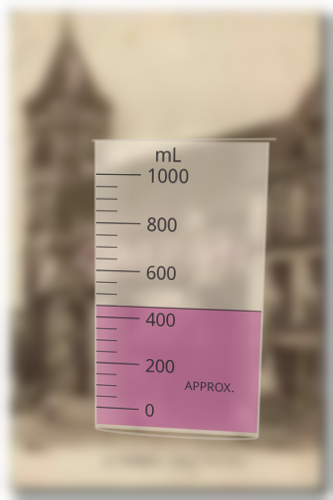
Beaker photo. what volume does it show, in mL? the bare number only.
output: 450
